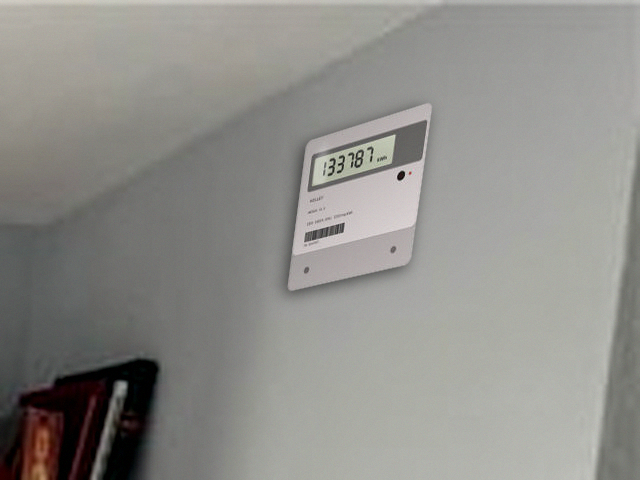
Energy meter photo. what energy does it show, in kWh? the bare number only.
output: 133787
